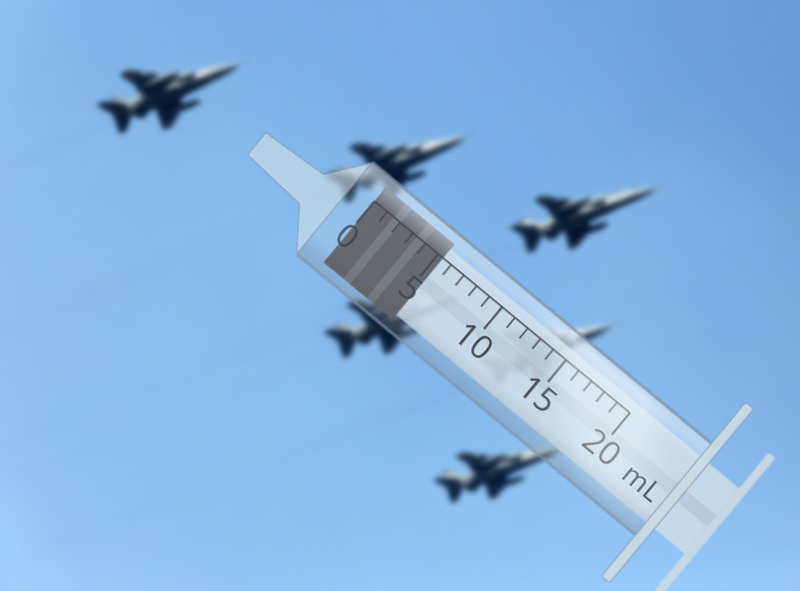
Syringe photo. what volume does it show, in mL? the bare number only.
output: 0
